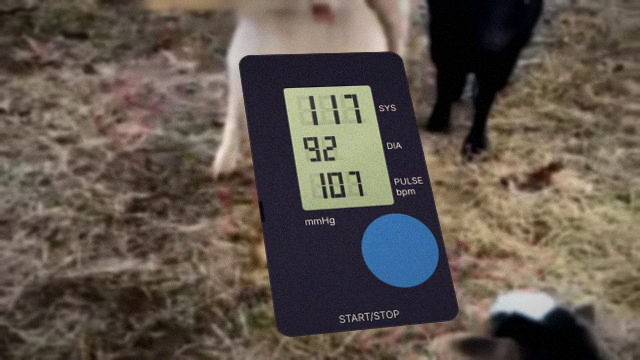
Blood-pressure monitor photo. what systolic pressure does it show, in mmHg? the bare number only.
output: 117
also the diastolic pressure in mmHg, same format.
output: 92
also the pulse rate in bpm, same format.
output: 107
